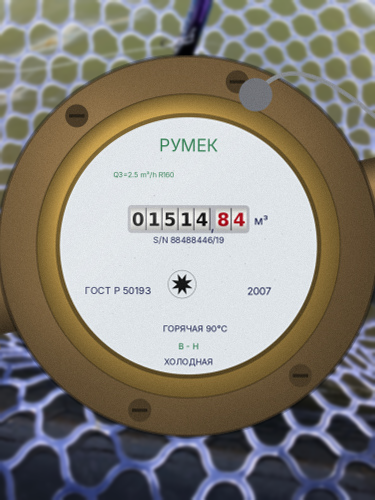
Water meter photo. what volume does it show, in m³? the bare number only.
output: 1514.84
